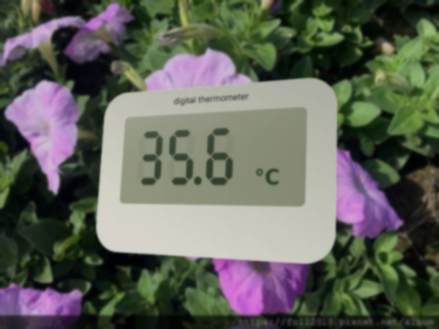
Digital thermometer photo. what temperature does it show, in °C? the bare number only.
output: 35.6
